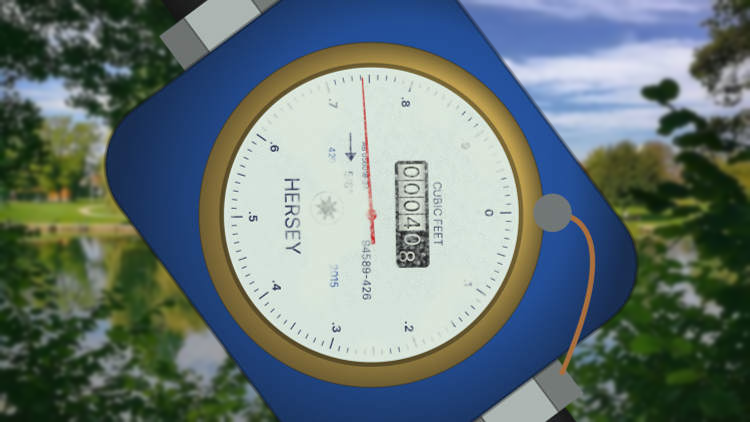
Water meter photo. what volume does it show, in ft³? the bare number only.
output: 407.74
